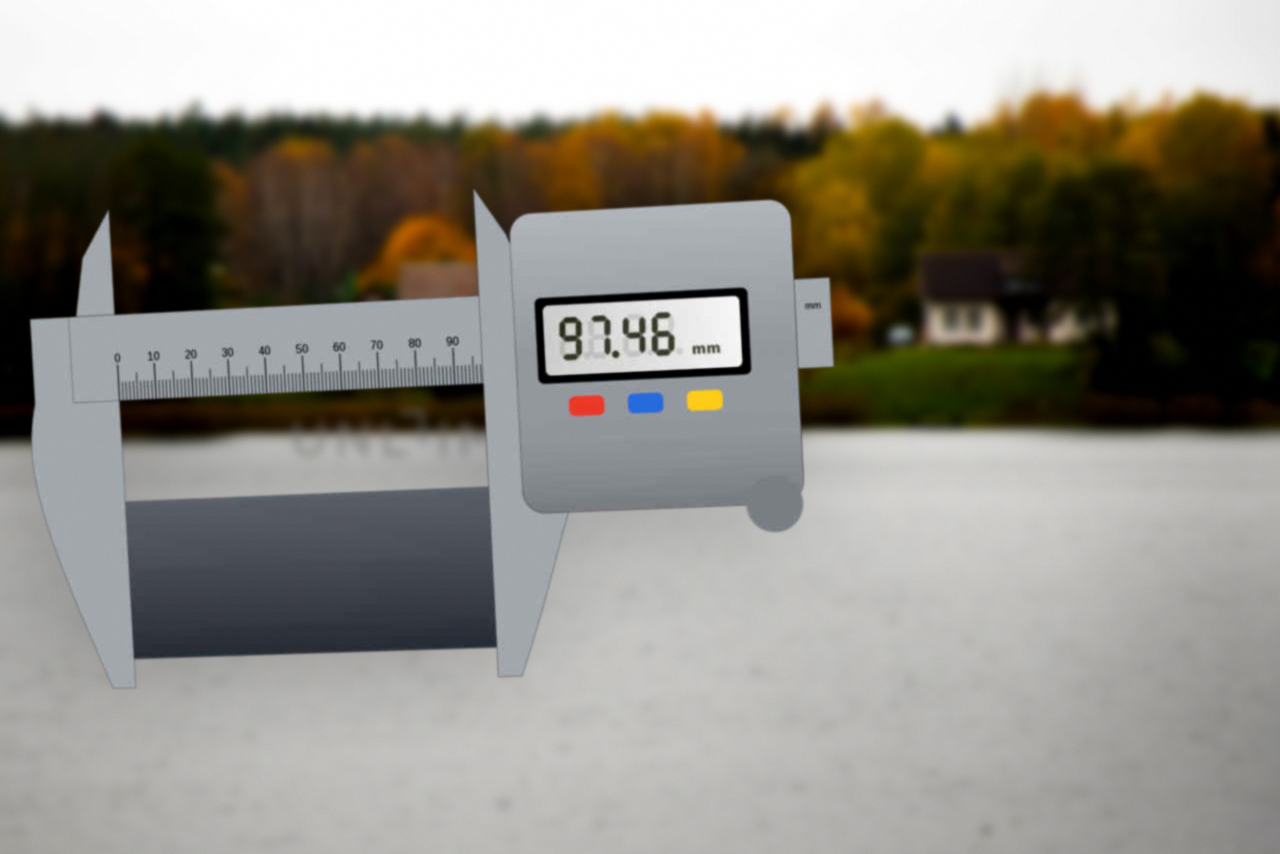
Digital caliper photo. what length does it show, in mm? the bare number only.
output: 97.46
